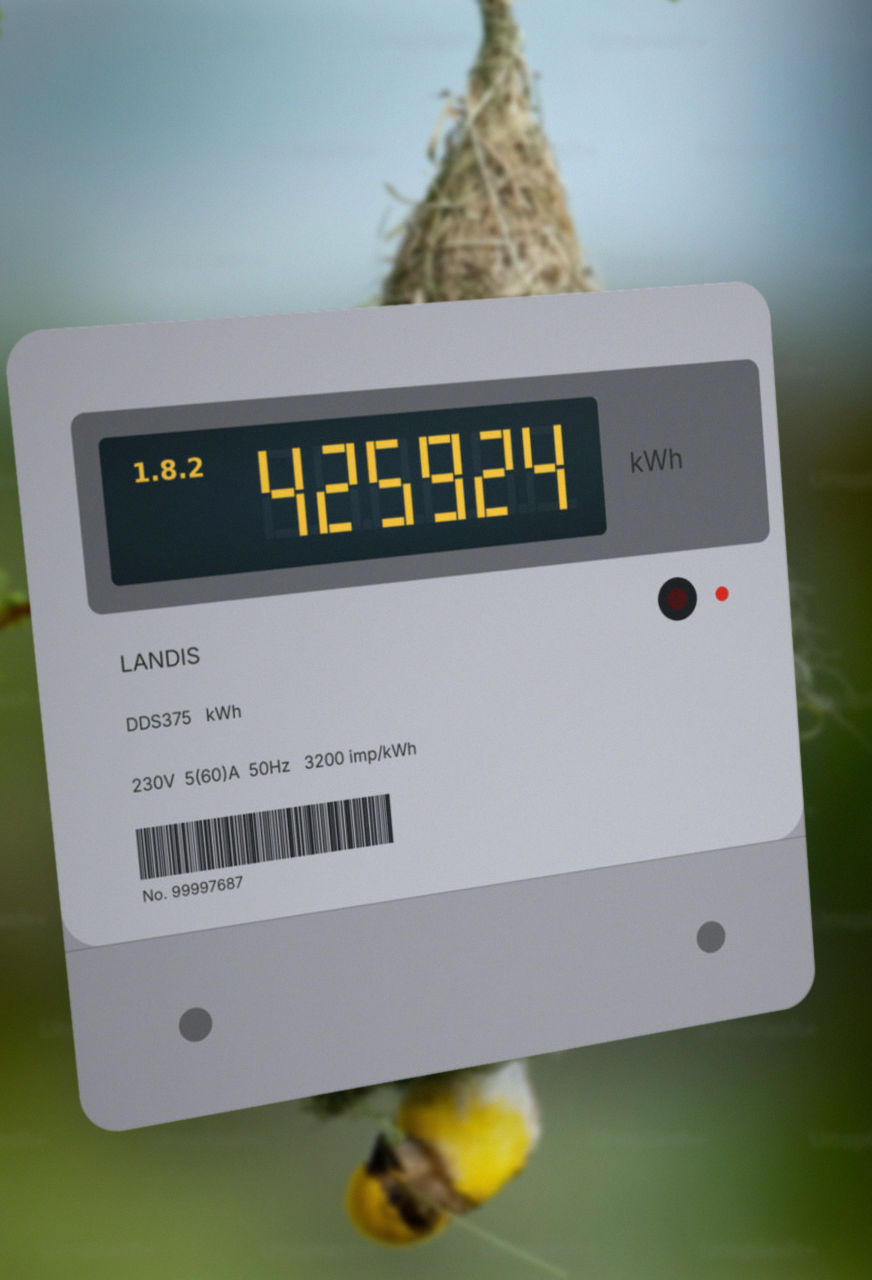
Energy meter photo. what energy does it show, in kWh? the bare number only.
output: 425924
